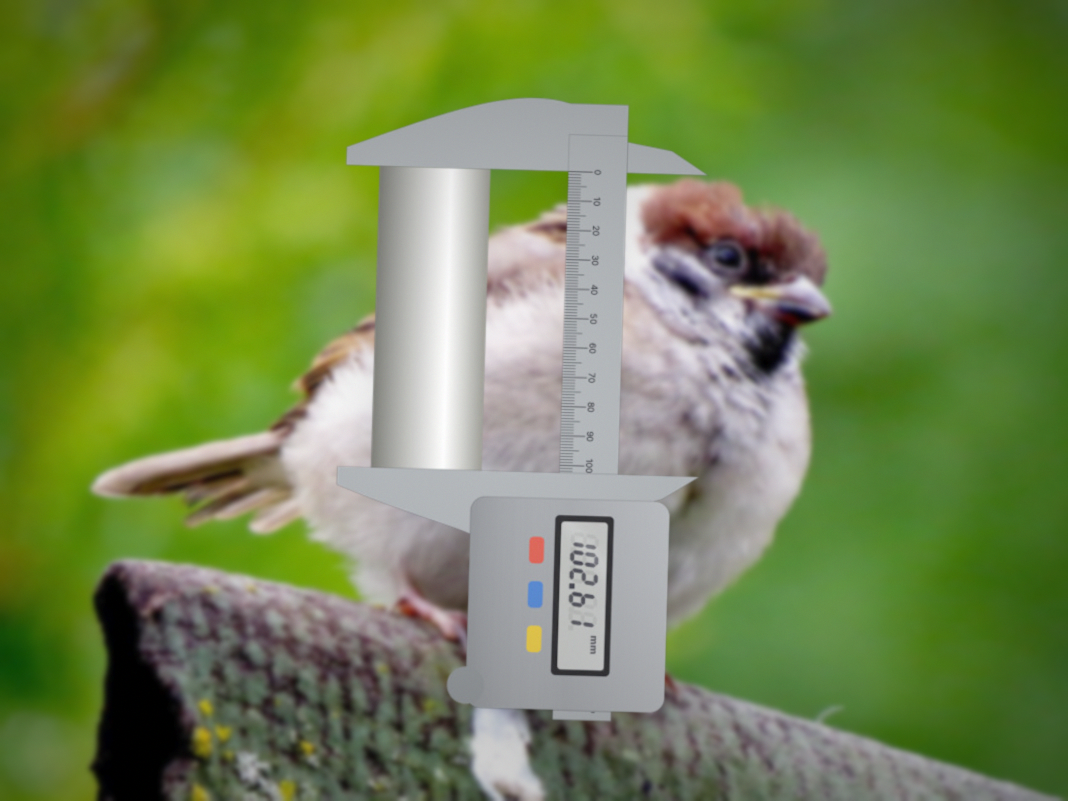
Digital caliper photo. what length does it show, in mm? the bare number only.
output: 102.61
